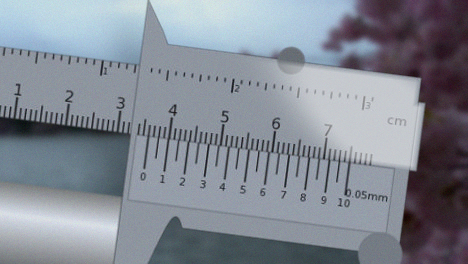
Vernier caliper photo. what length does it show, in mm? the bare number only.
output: 36.0
